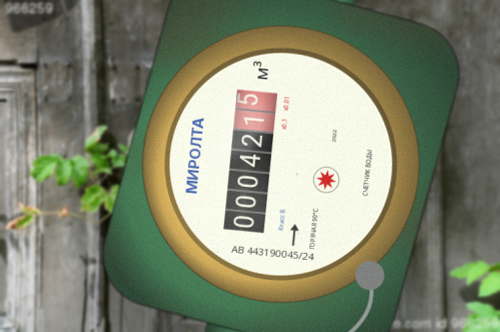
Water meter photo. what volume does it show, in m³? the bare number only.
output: 42.15
